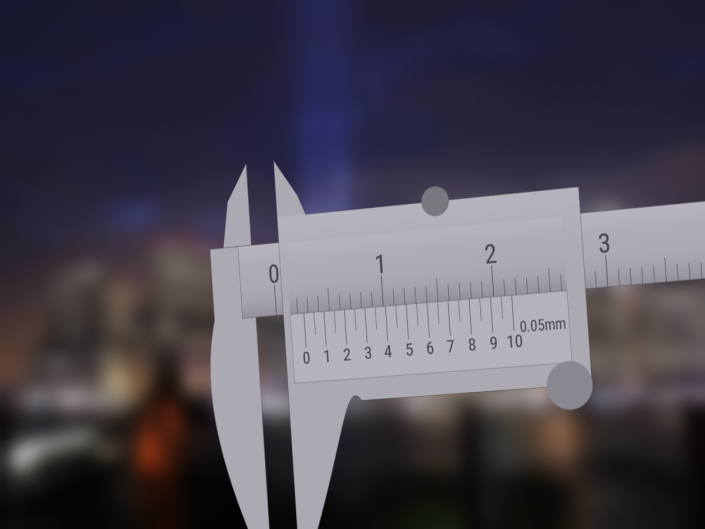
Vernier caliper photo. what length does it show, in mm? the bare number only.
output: 2.6
